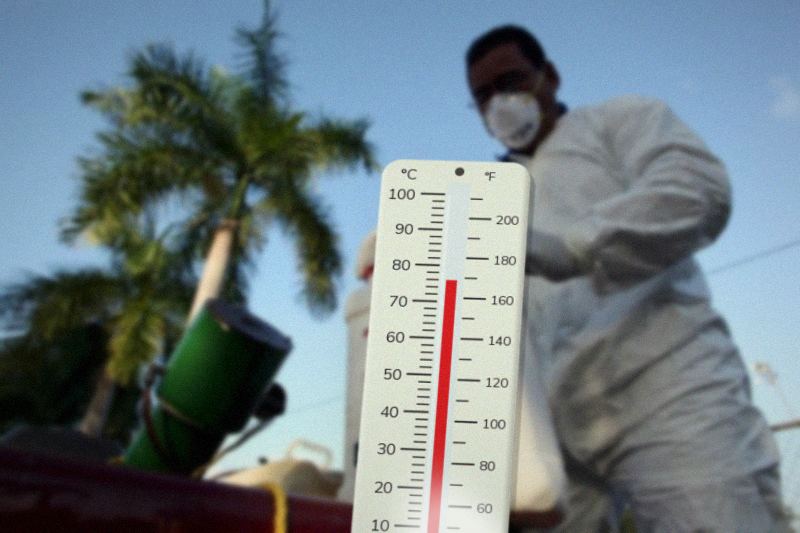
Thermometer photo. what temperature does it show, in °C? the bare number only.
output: 76
